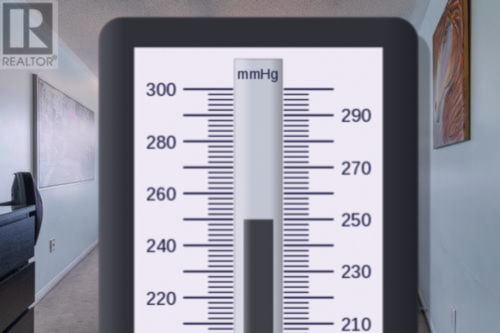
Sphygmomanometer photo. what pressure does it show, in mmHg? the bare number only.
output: 250
